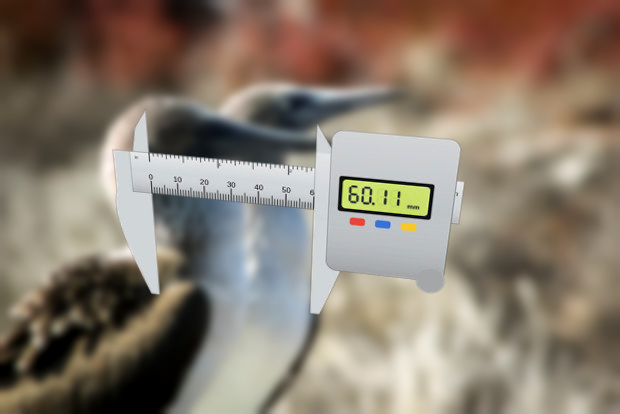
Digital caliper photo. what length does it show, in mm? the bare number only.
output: 60.11
